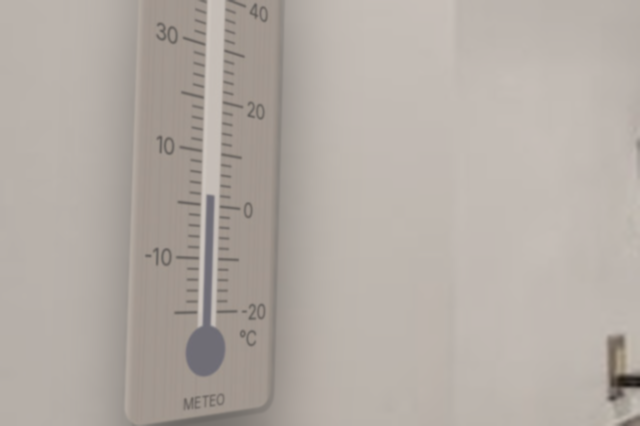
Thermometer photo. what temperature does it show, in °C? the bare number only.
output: 2
